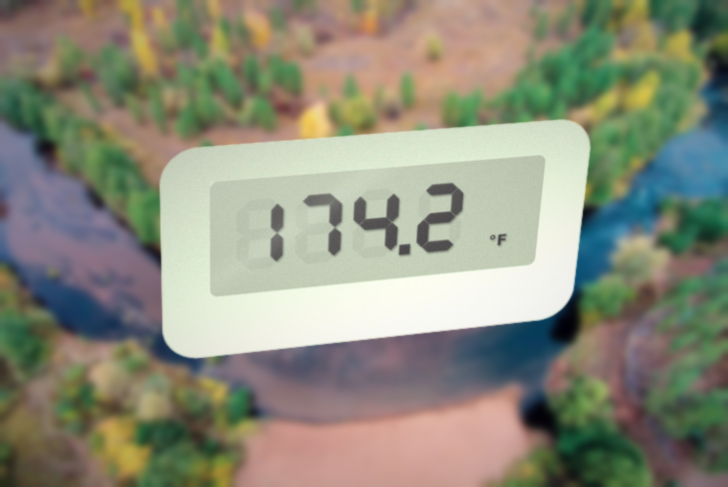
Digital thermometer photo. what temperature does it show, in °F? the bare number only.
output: 174.2
